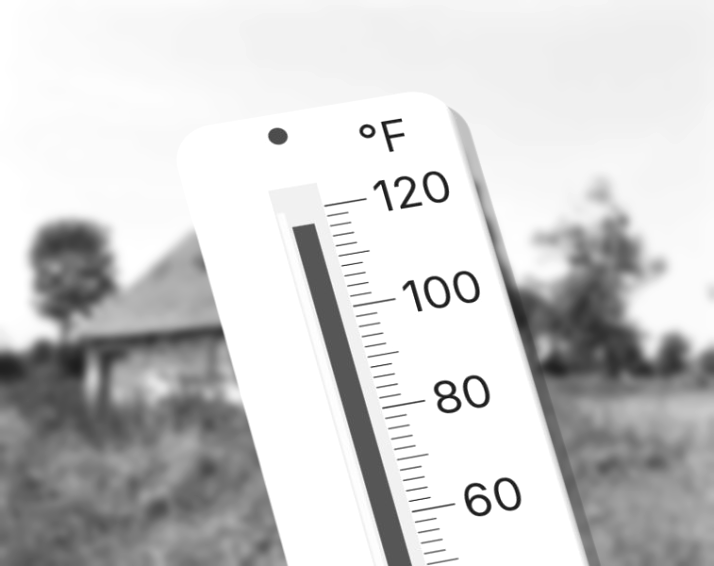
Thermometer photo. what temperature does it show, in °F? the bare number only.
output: 117
